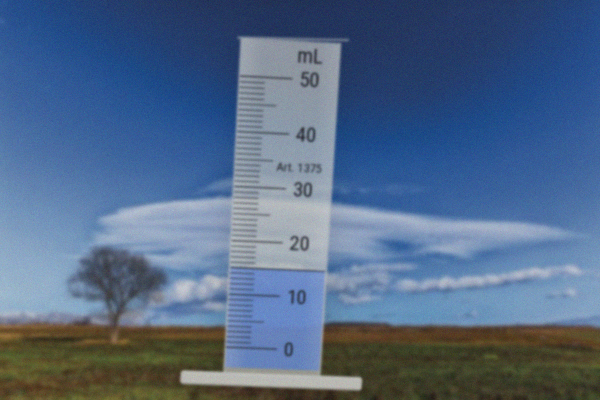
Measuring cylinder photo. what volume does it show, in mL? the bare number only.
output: 15
